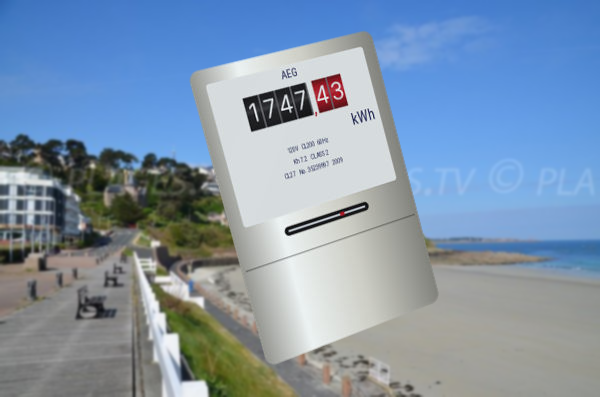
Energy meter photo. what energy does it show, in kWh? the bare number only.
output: 1747.43
